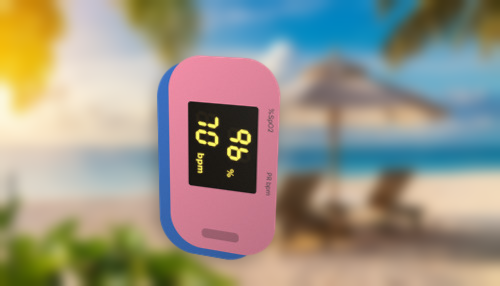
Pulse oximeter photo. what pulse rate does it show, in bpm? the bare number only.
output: 70
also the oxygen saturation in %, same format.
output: 96
